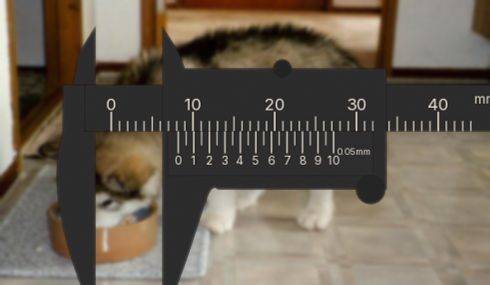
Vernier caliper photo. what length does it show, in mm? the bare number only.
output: 8.2
